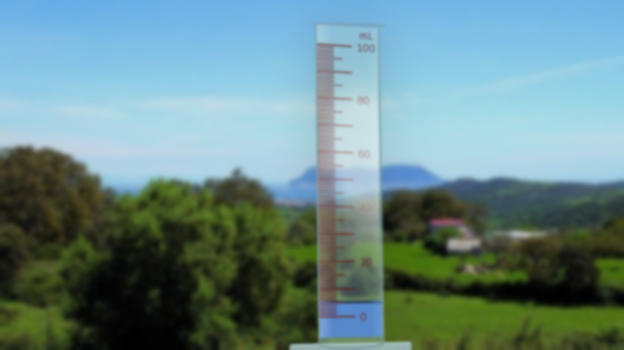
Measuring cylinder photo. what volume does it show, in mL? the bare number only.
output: 5
